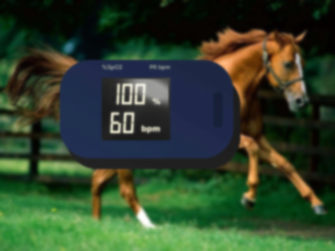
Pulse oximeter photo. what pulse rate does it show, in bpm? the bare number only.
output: 60
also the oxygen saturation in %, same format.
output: 100
